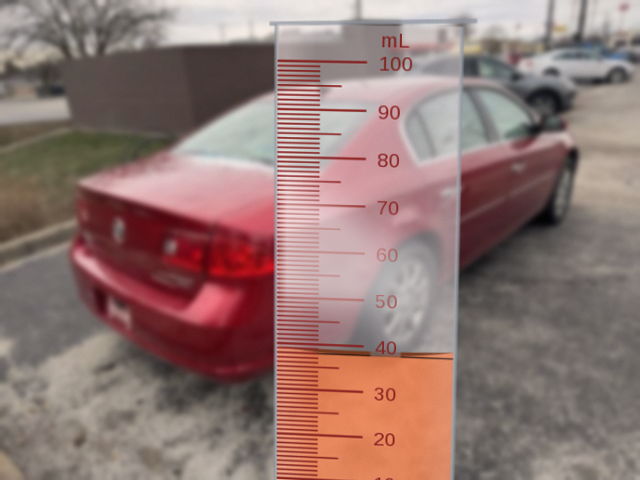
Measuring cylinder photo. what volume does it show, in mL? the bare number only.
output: 38
